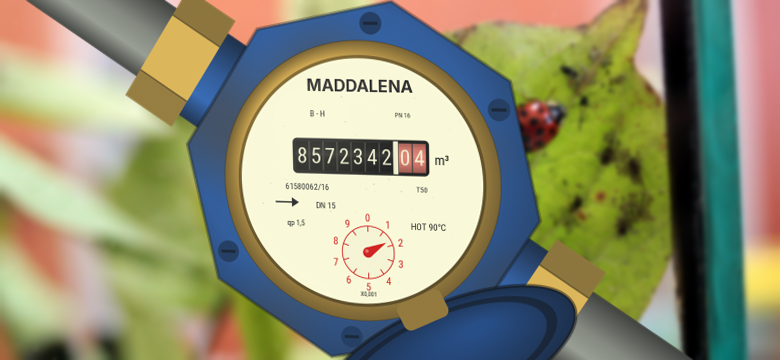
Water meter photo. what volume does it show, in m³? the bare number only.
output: 8572342.041
